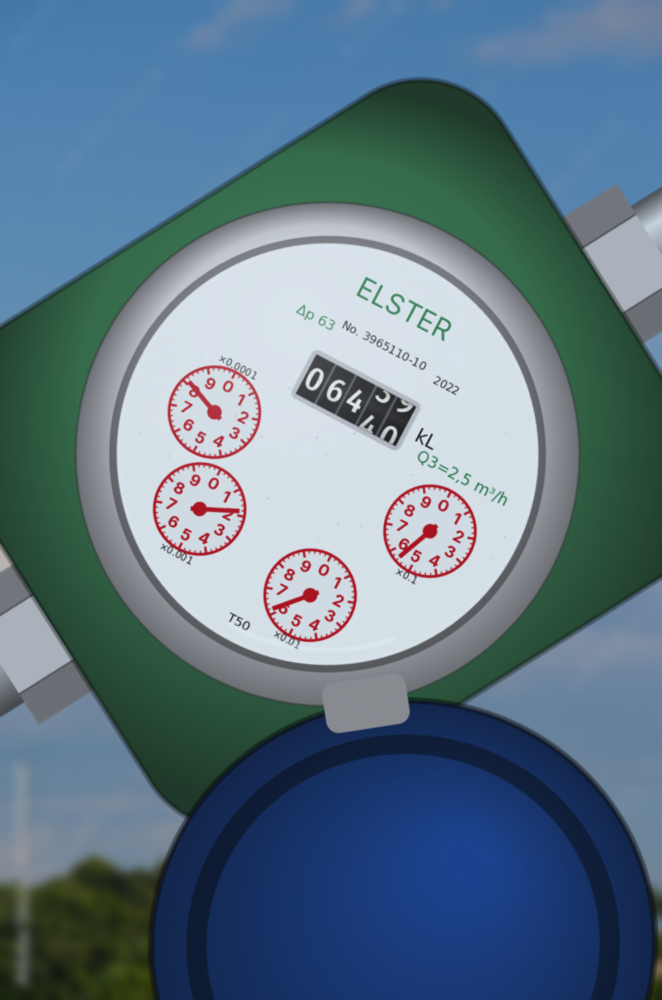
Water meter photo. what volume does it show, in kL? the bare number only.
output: 6439.5618
